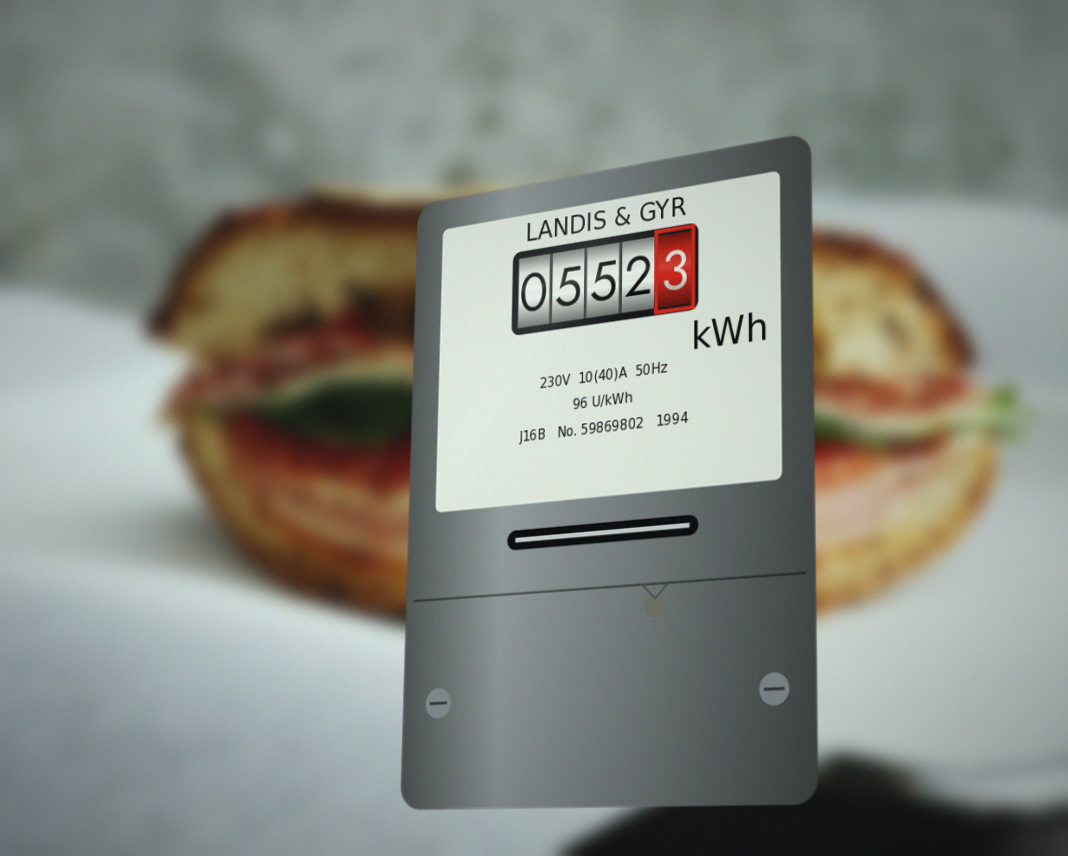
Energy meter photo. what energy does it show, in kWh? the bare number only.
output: 552.3
